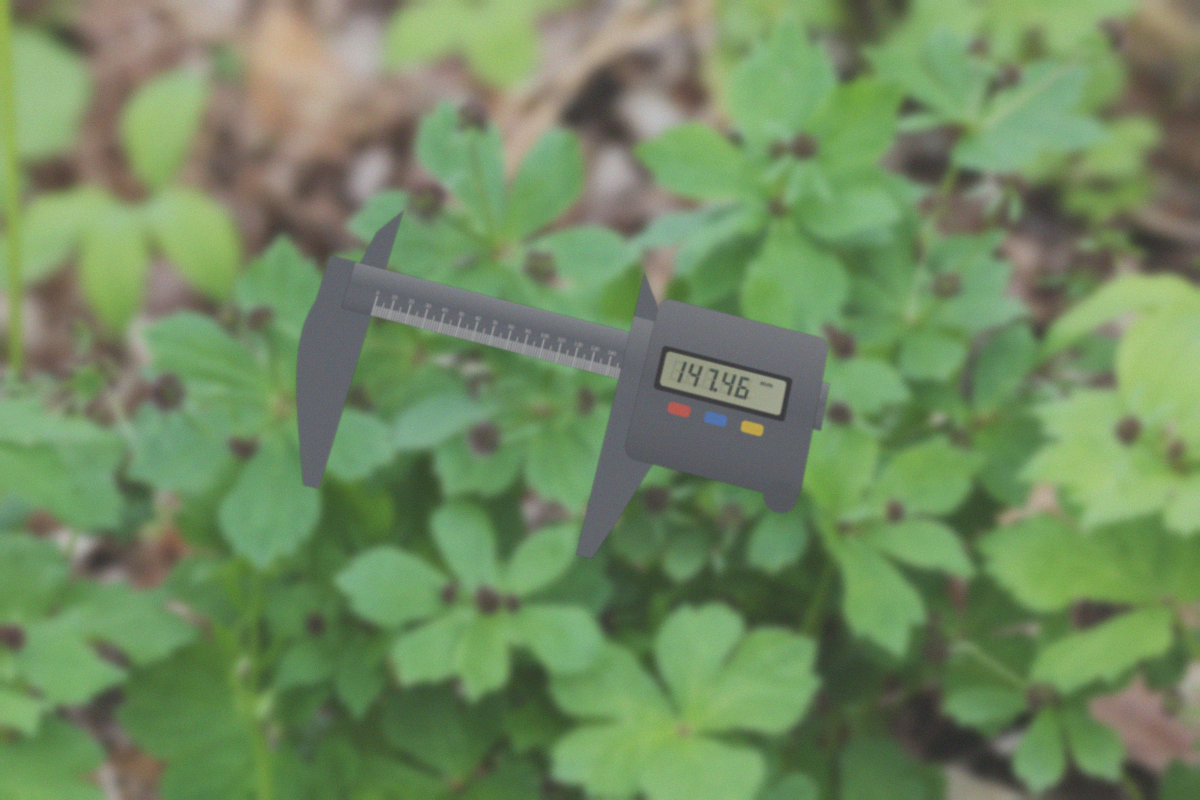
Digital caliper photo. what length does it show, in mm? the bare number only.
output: 147.46
